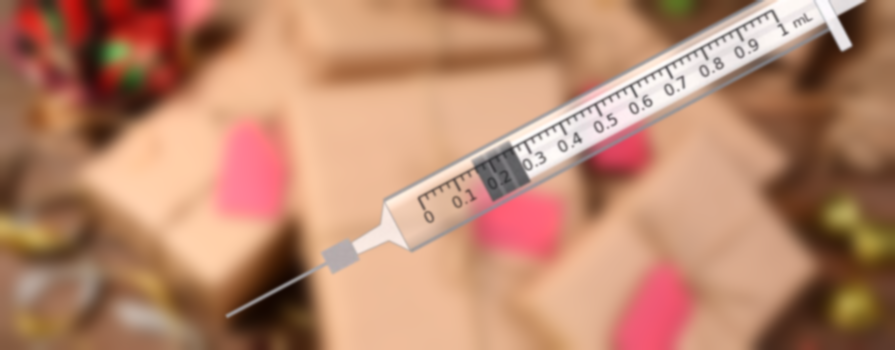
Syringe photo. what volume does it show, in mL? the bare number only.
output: 0.16
